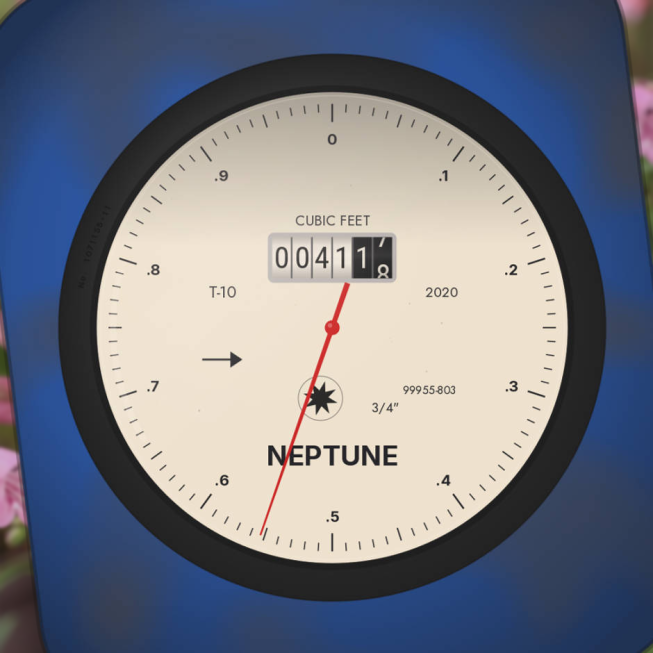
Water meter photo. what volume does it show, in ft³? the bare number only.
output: 4117.55
